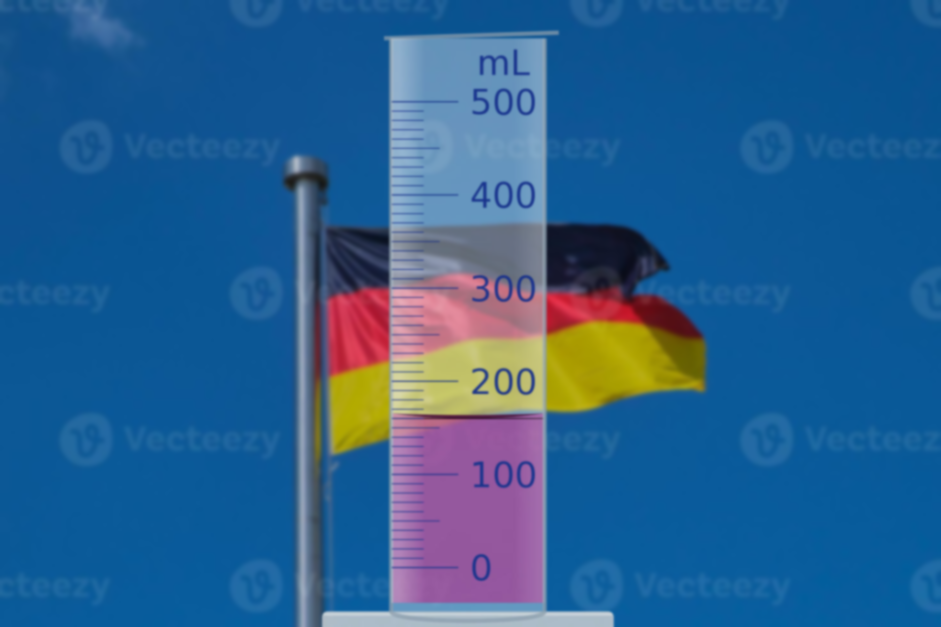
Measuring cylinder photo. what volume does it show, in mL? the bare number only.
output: 160
